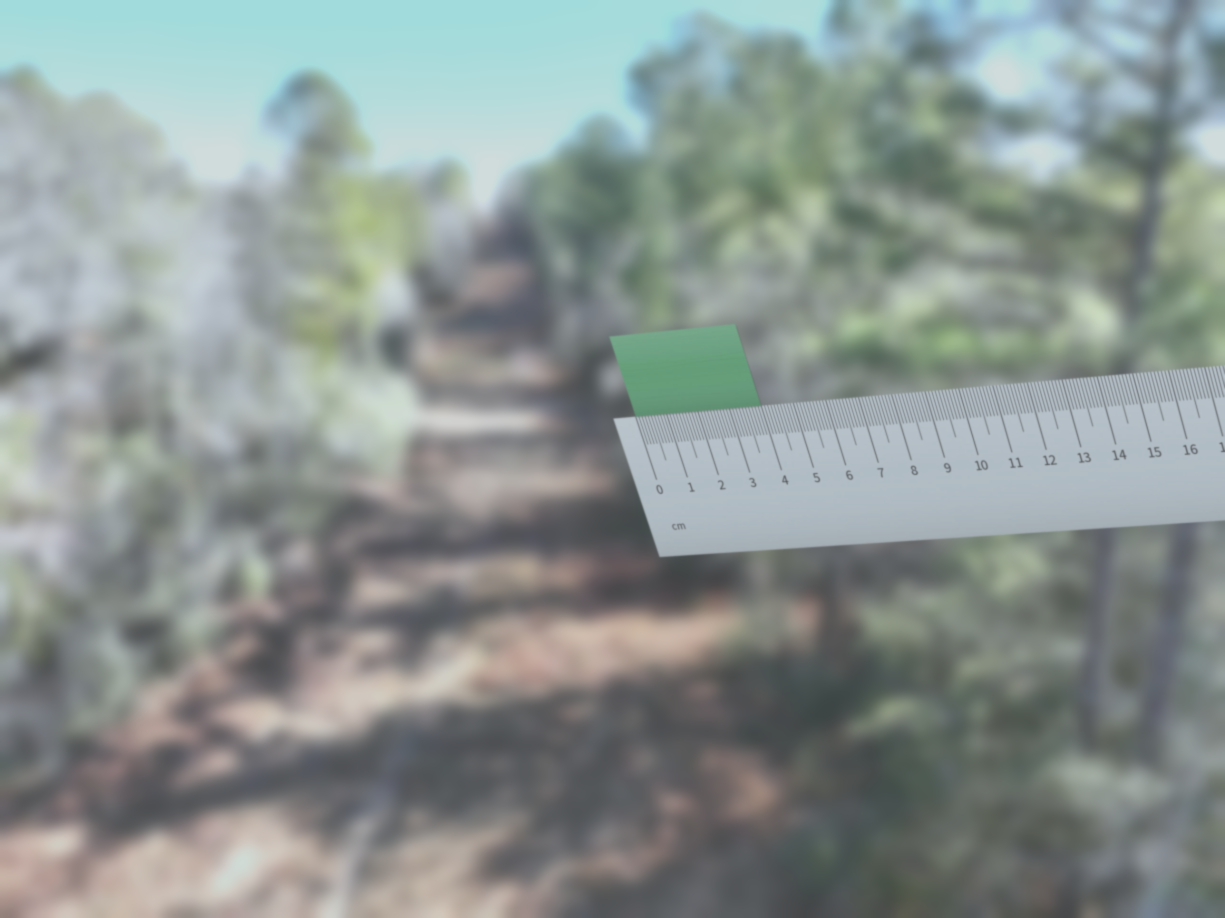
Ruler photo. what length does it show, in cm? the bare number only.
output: 4
